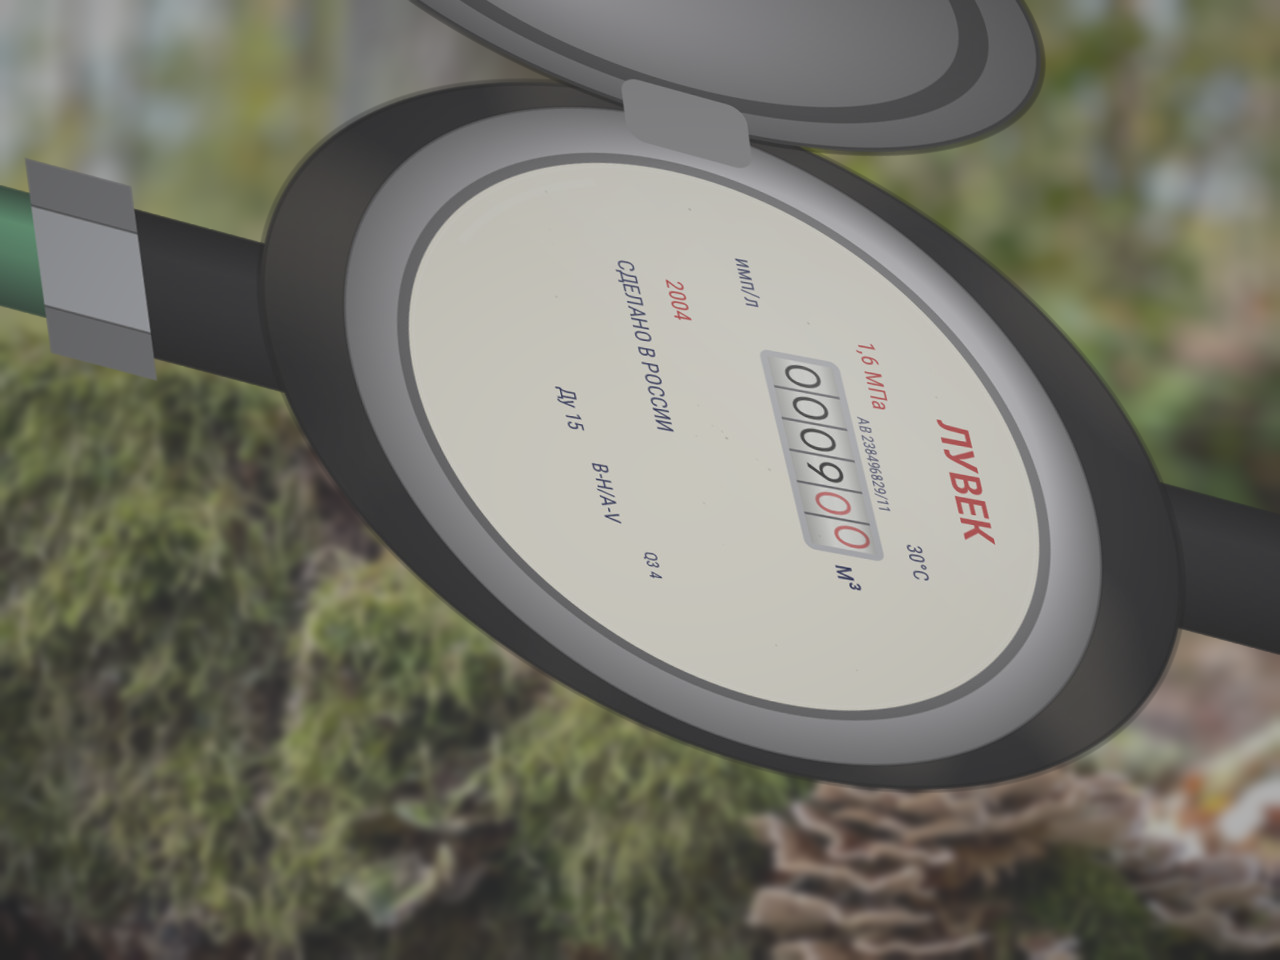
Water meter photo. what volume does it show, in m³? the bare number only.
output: 9.00
